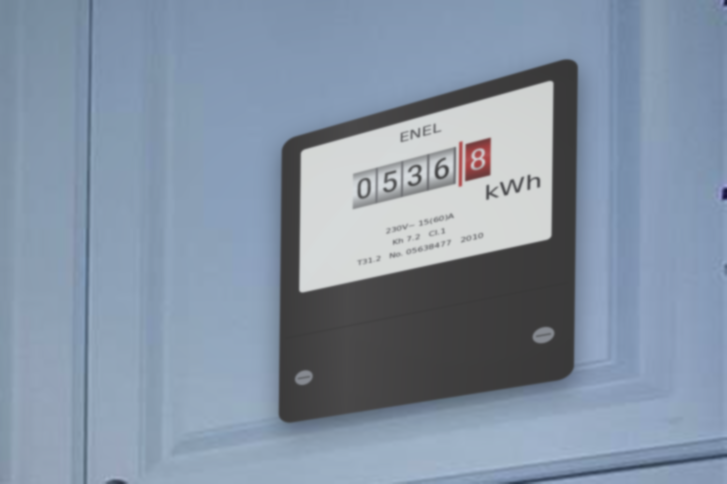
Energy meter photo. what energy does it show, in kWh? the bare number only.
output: 536.8
